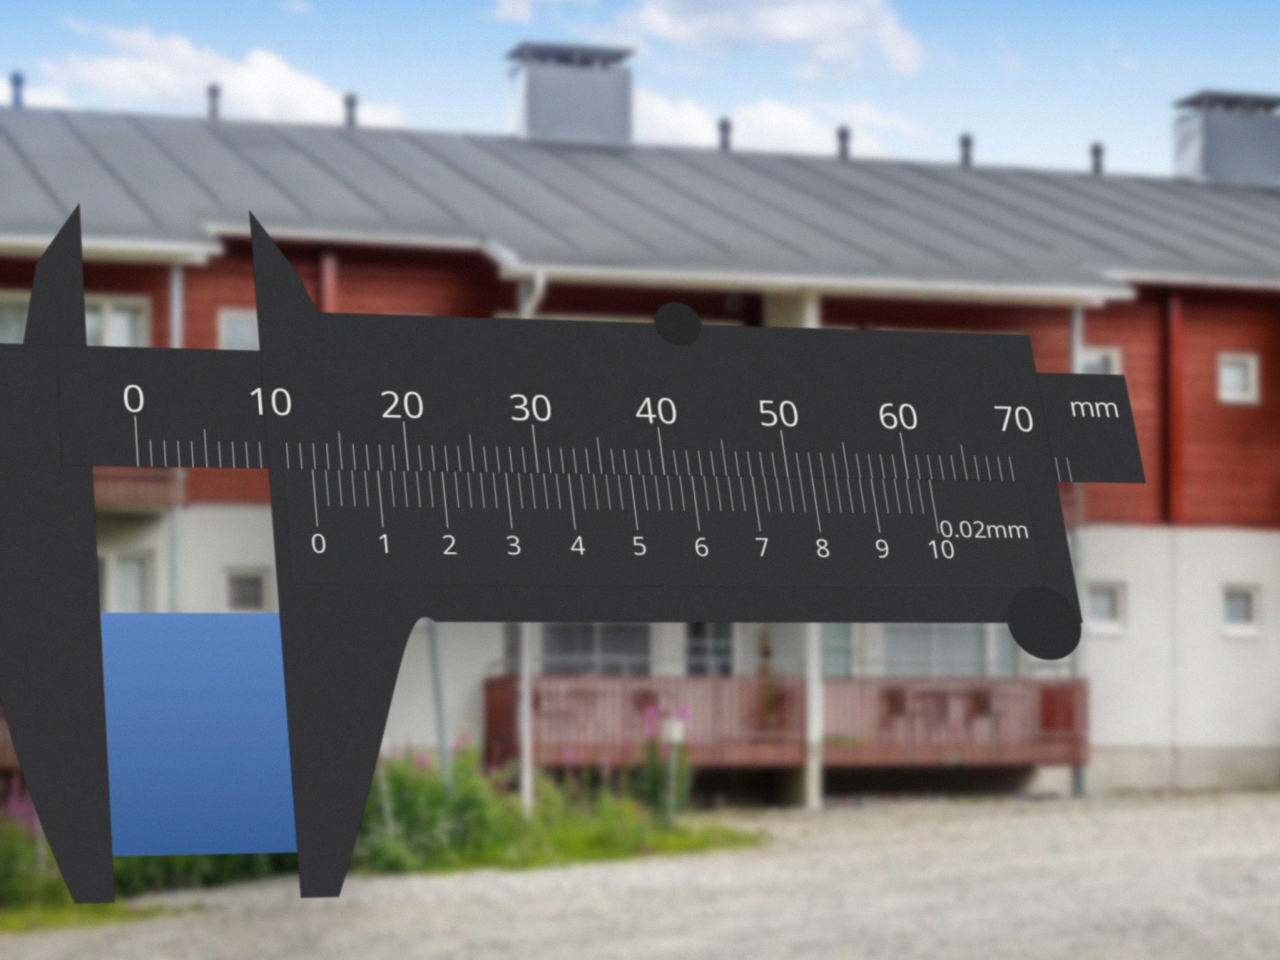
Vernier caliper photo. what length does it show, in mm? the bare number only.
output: 12.8
